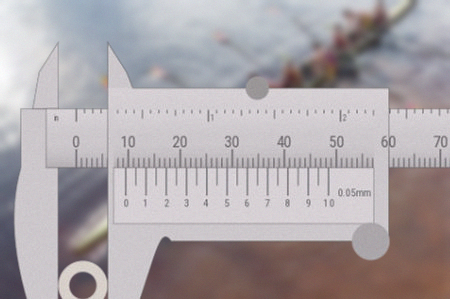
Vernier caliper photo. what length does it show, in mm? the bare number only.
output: 9.5
